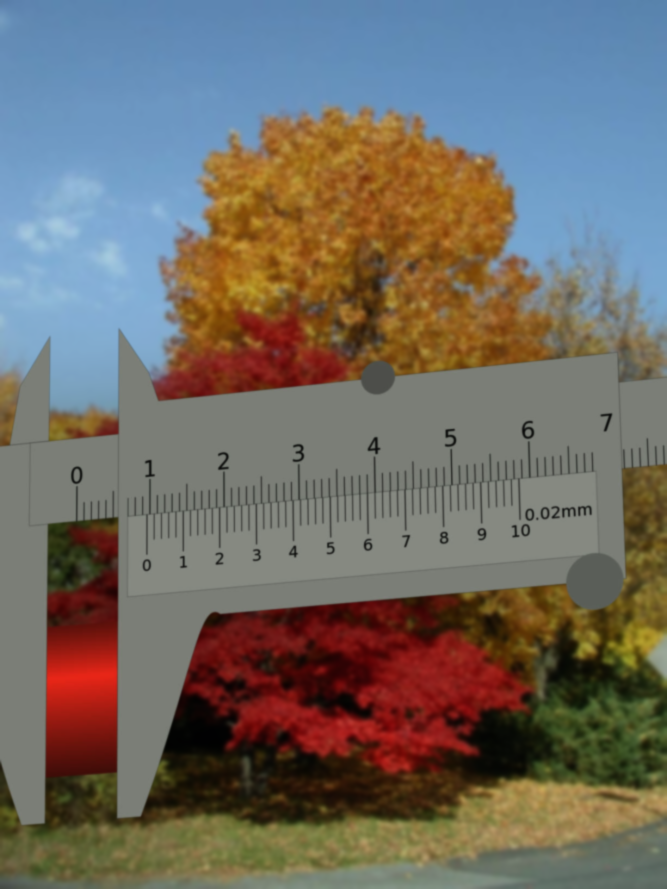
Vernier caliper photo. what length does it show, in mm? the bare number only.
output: 9.6
